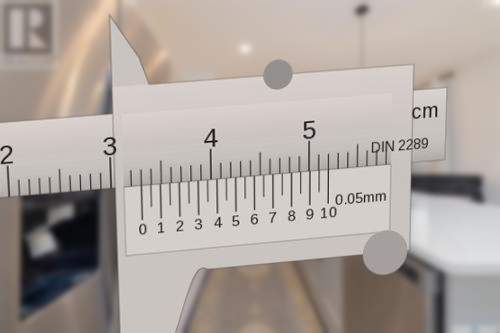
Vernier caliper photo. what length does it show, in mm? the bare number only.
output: 33.0
